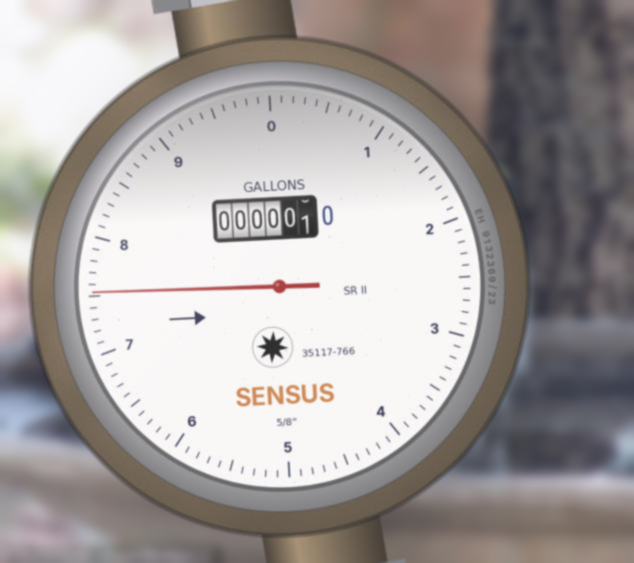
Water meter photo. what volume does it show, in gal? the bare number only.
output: 7.5
